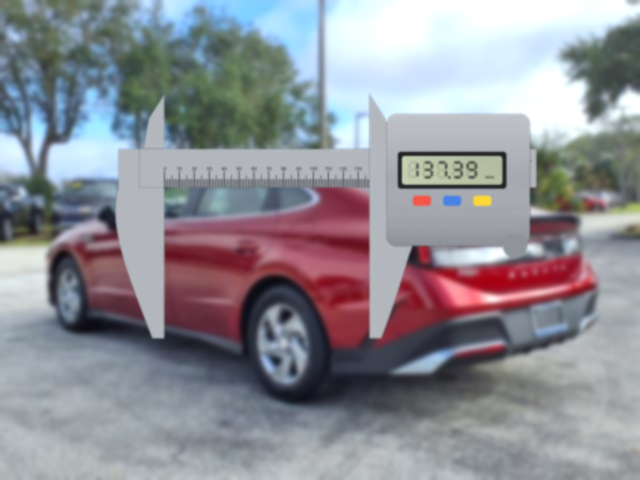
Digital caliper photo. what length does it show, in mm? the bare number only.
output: 137.39
